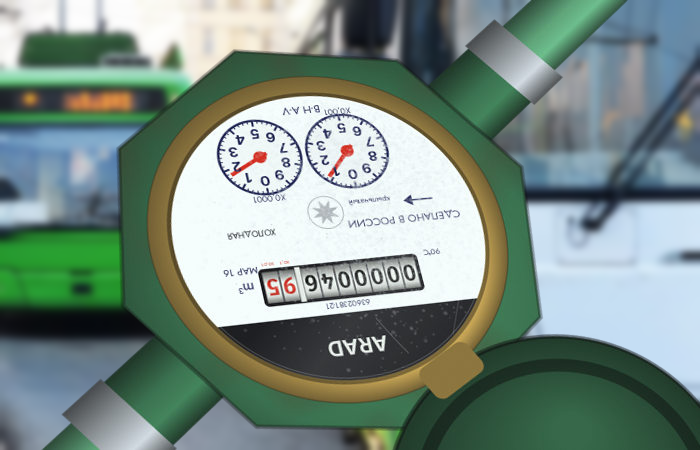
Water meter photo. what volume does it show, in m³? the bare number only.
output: 46.9511
